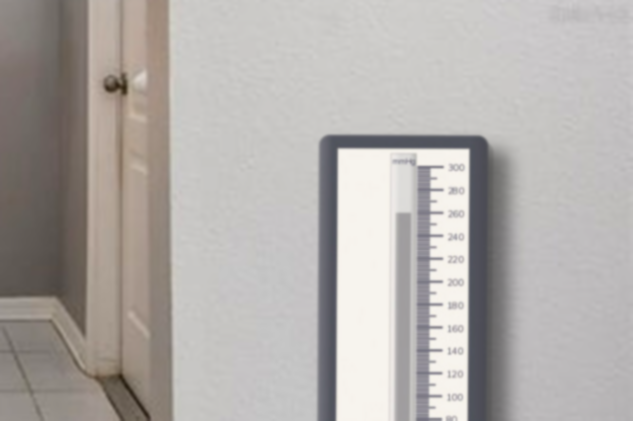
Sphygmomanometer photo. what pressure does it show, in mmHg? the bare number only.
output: 260
